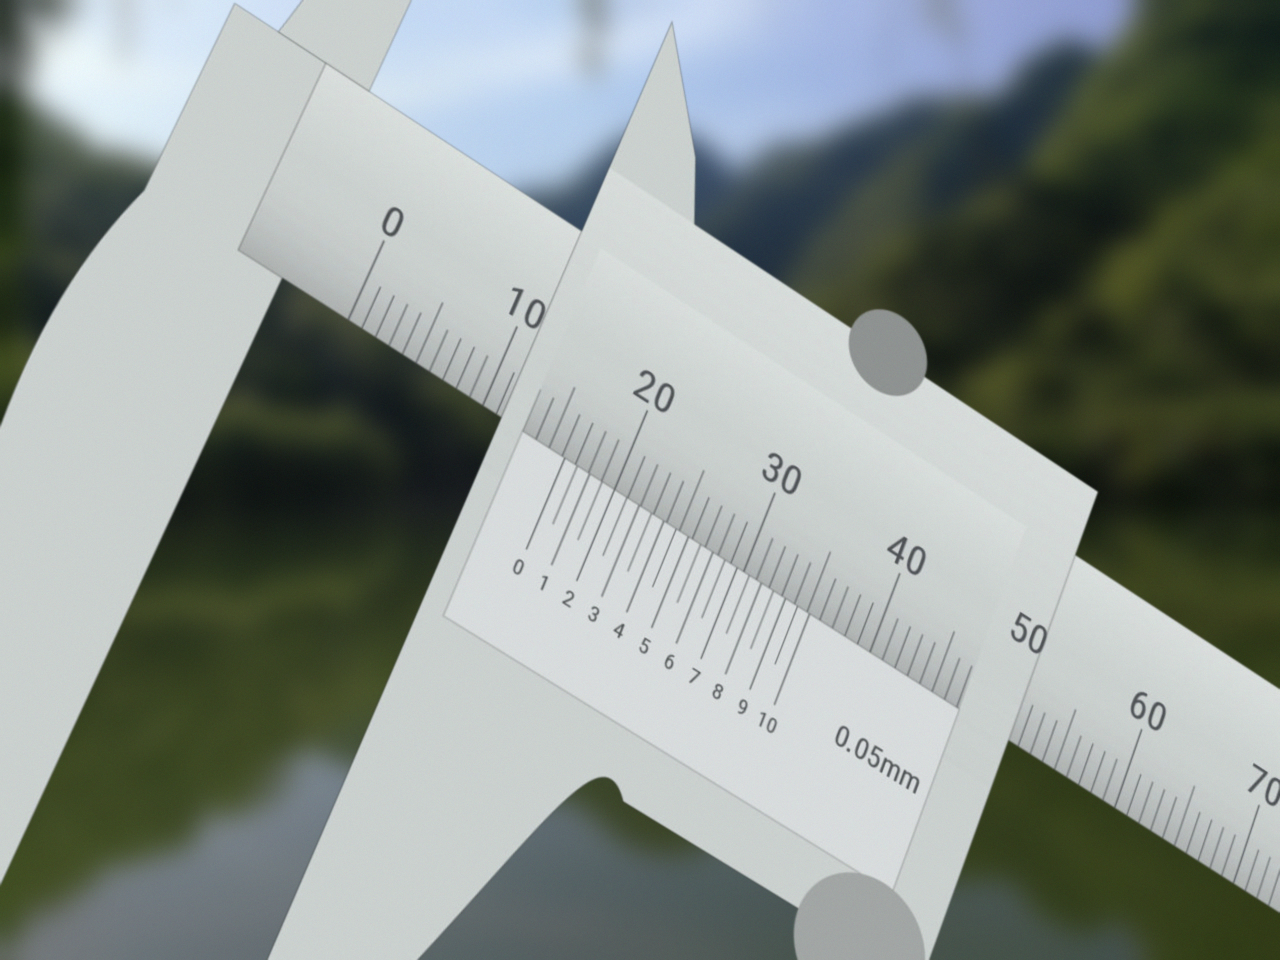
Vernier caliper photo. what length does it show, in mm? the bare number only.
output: 16.2
